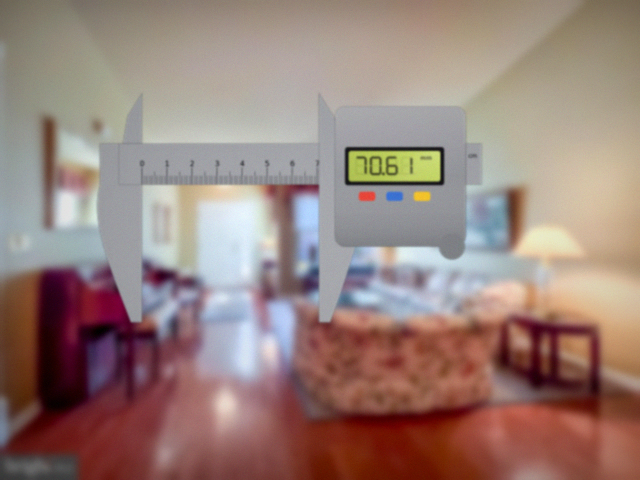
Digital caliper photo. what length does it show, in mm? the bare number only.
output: 70.61
